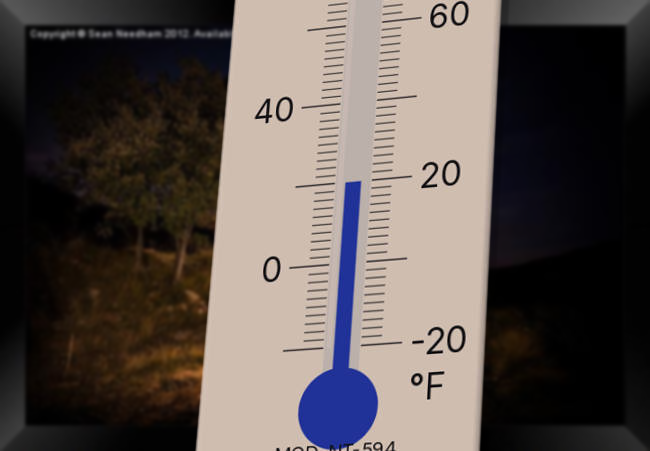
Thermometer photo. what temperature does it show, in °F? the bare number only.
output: 20
